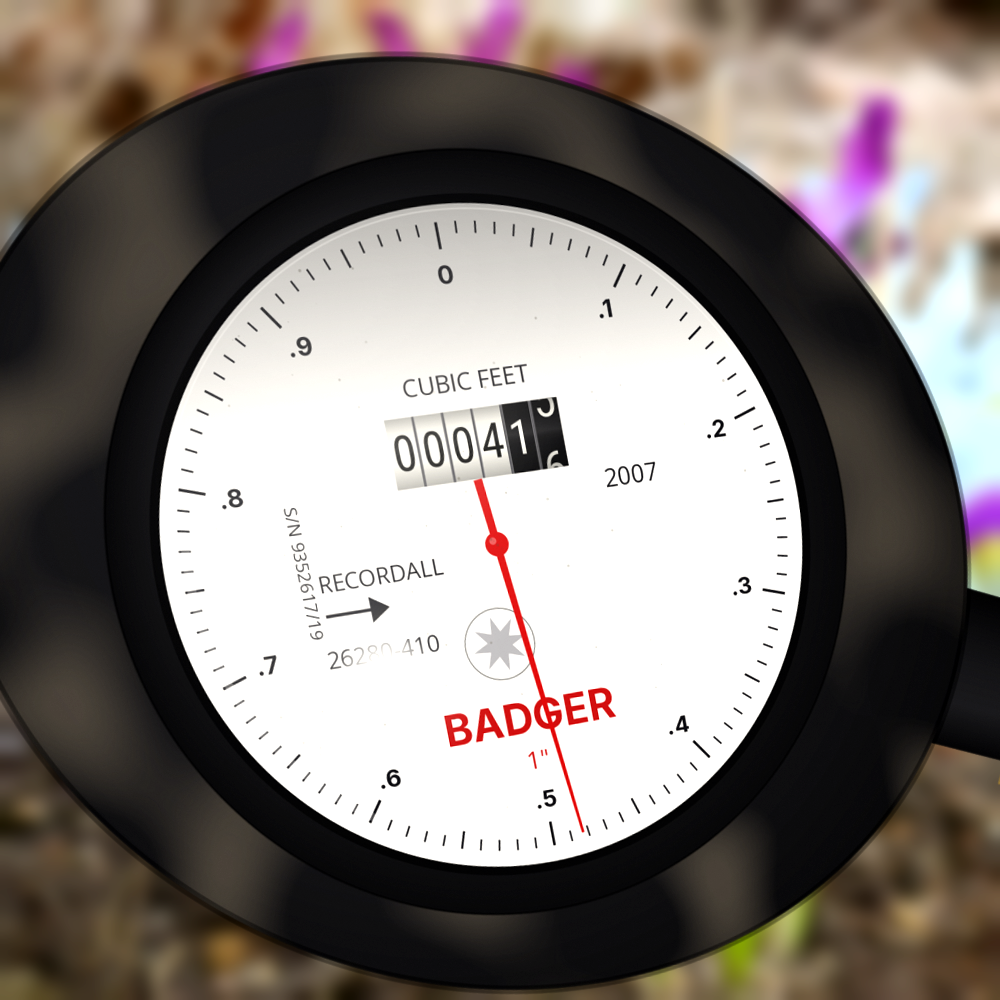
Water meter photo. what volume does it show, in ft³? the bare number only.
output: 415.48
